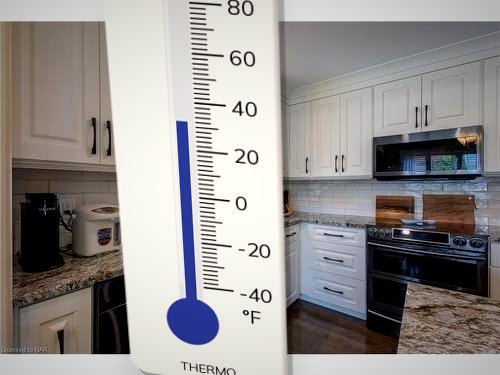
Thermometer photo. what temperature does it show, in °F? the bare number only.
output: 32
